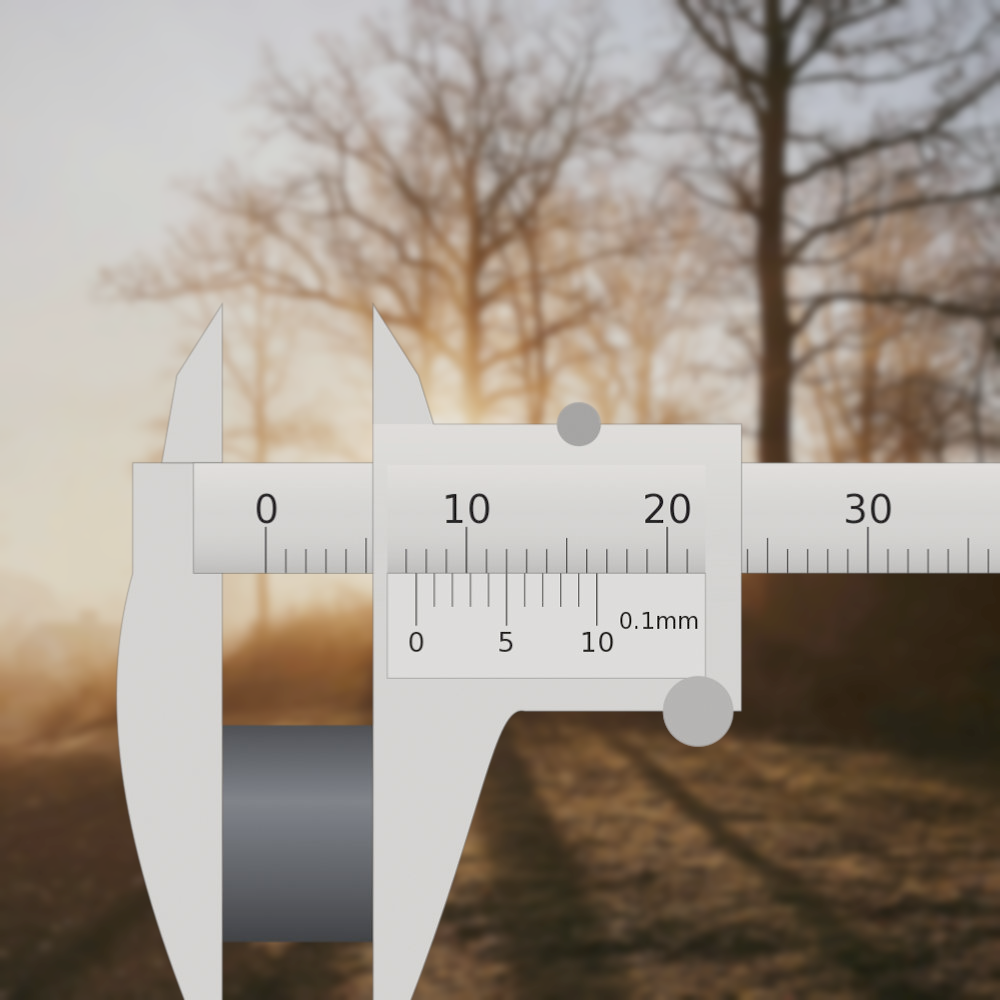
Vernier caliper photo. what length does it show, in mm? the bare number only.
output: 7.5
